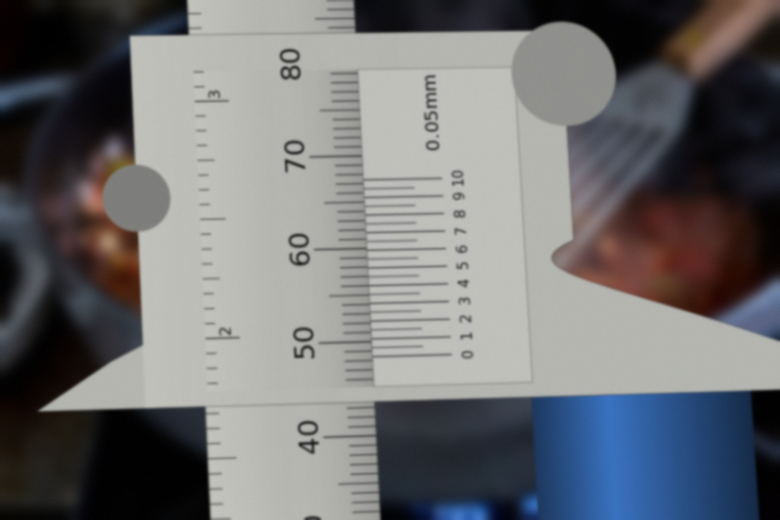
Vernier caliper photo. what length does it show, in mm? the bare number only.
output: 48.4
